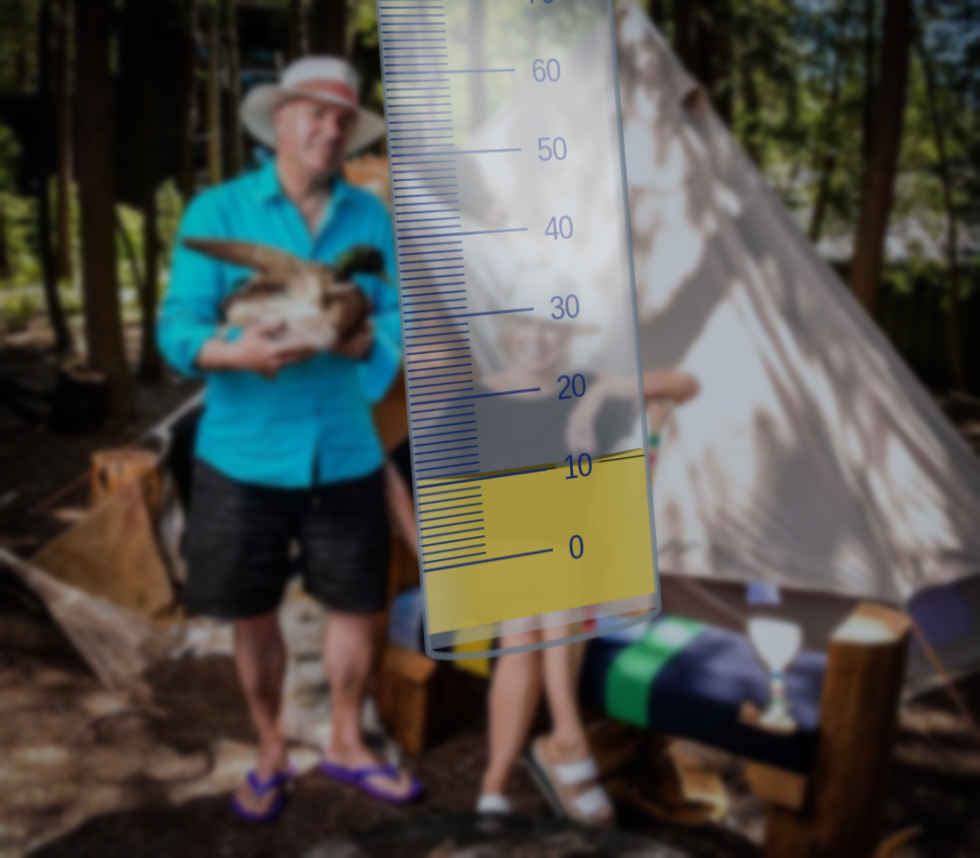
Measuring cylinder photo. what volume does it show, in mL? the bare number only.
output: 10
